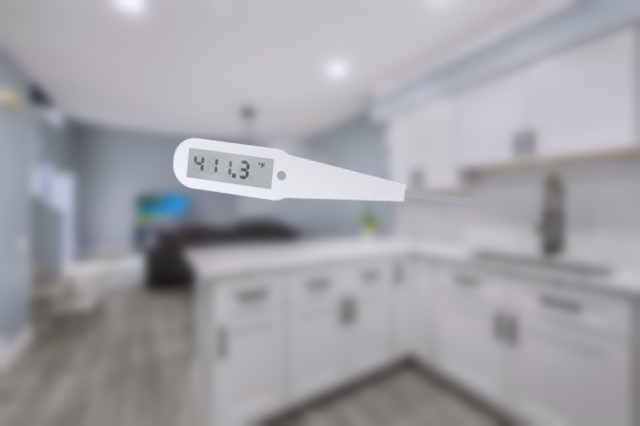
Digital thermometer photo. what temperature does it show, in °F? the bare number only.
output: 411.3
